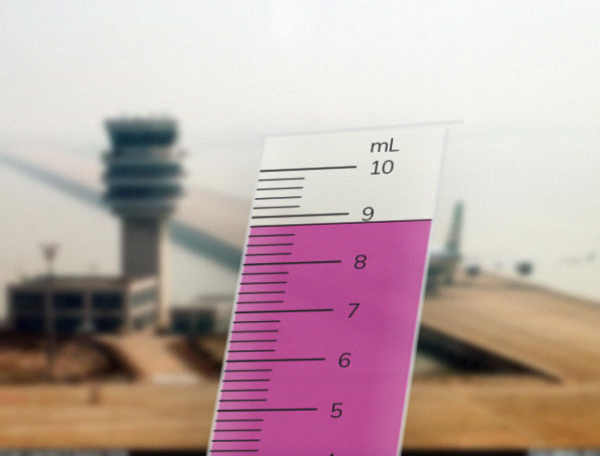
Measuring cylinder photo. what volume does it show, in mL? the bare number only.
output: 8.8
